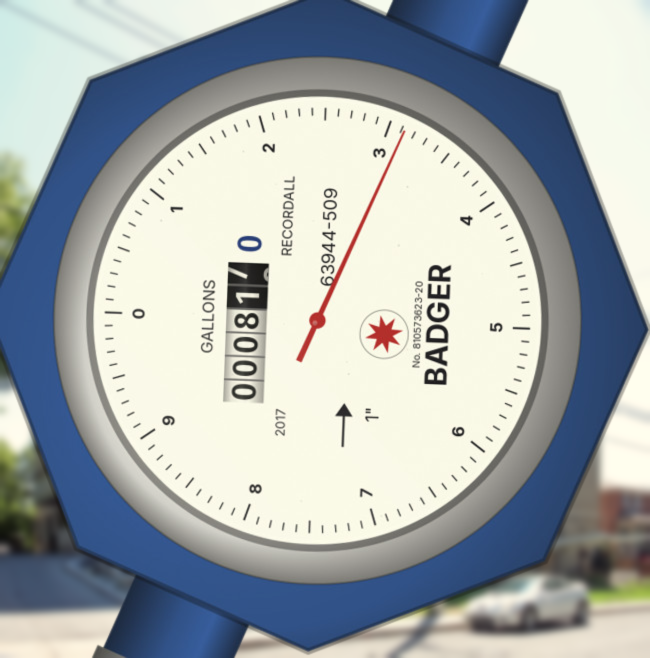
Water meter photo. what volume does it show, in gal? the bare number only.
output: 8173.1
